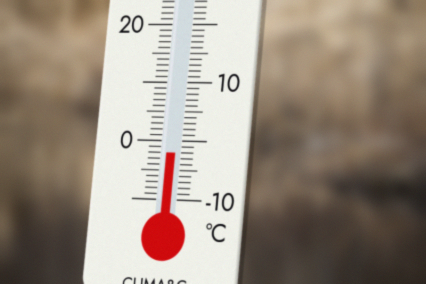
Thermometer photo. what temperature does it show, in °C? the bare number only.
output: -2
